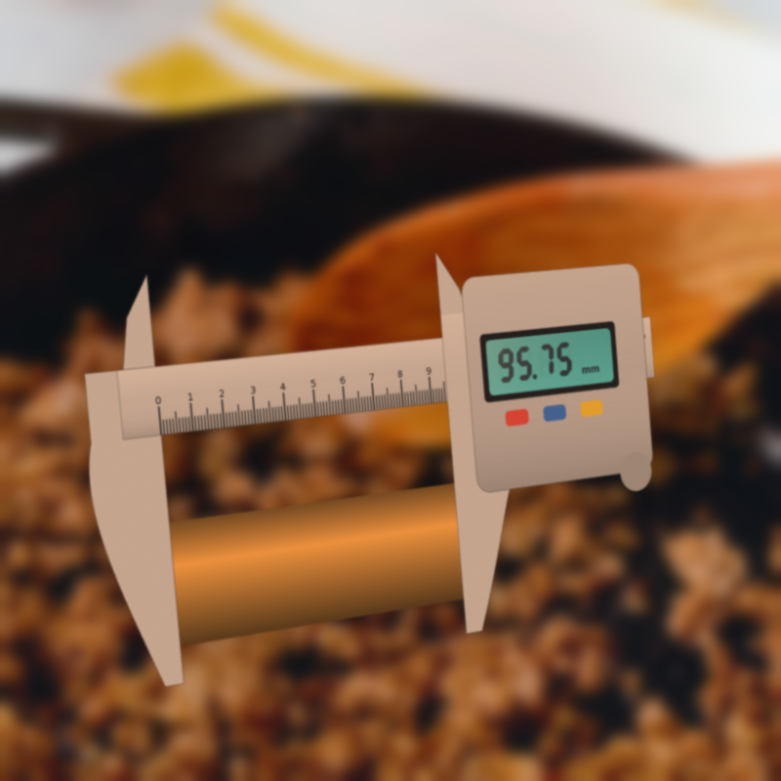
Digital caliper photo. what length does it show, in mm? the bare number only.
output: 95.75
